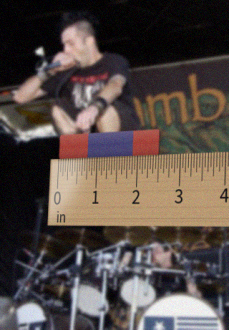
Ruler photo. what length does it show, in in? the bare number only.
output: 2.5
